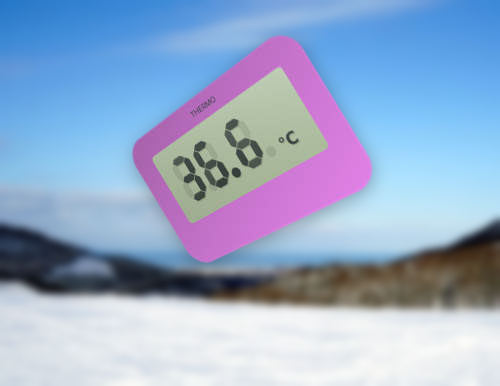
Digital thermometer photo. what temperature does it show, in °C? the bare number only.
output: 36.6
